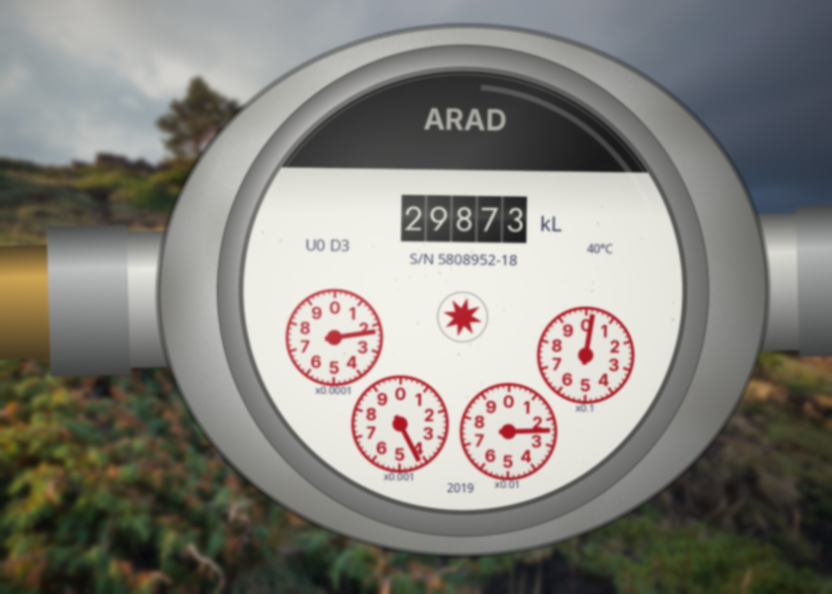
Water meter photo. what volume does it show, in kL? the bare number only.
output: 29873.0242
